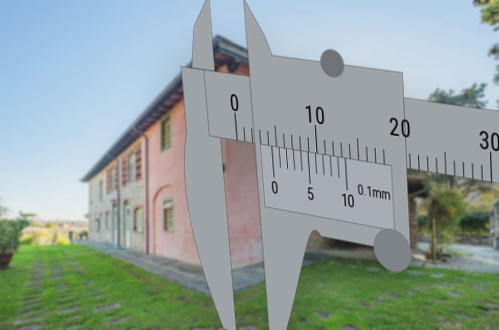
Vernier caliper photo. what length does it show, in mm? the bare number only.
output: 4.4
